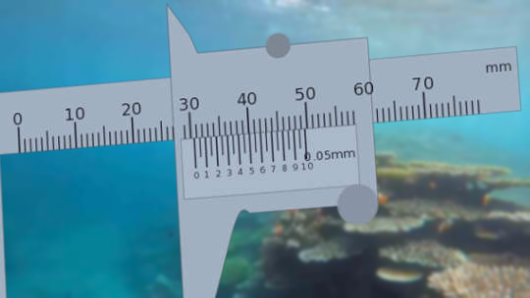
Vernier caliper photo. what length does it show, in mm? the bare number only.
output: 30.6
